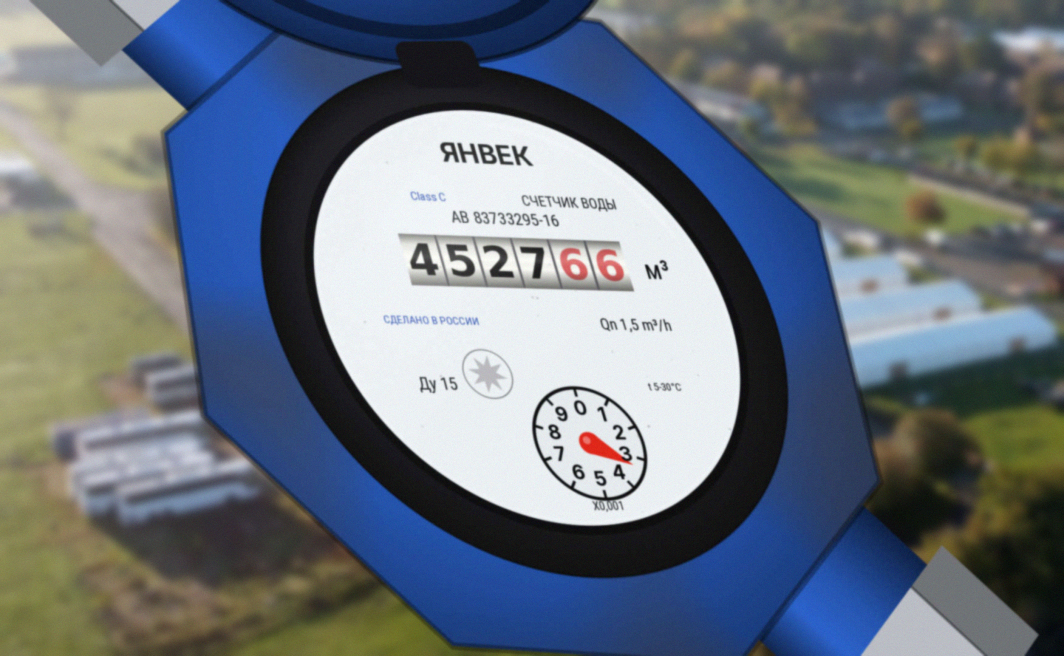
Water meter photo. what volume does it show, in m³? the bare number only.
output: 4527.663
